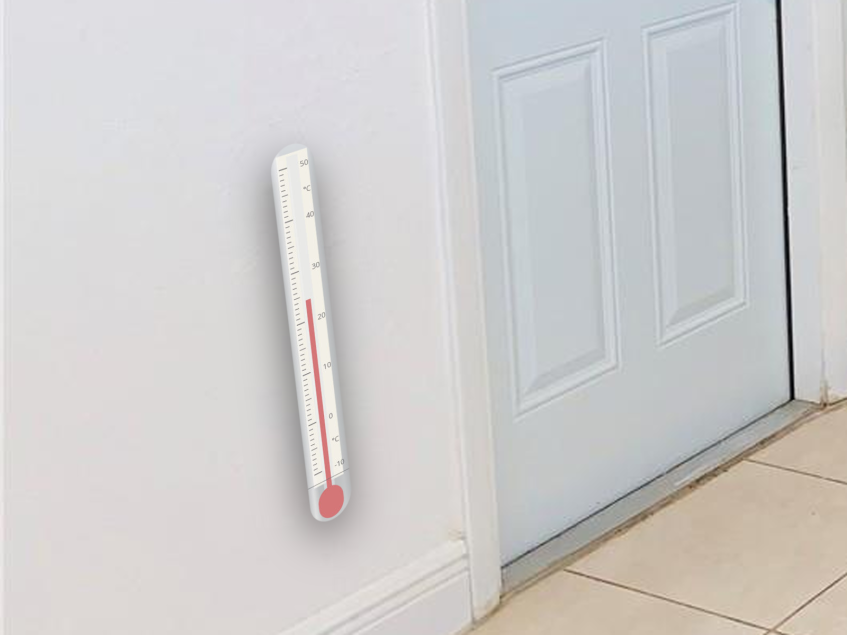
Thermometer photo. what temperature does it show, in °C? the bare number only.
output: 24
